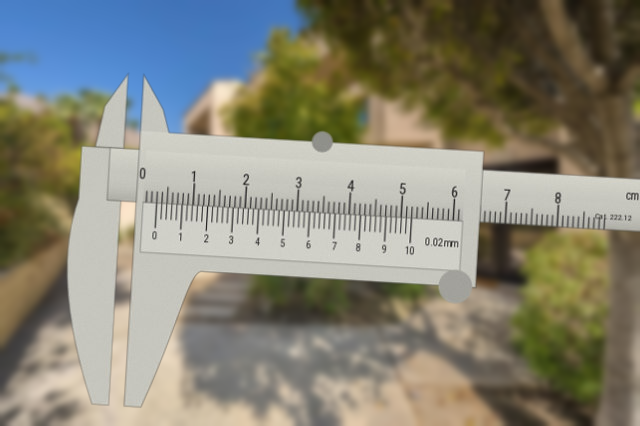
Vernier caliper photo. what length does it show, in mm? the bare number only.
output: 3.0
